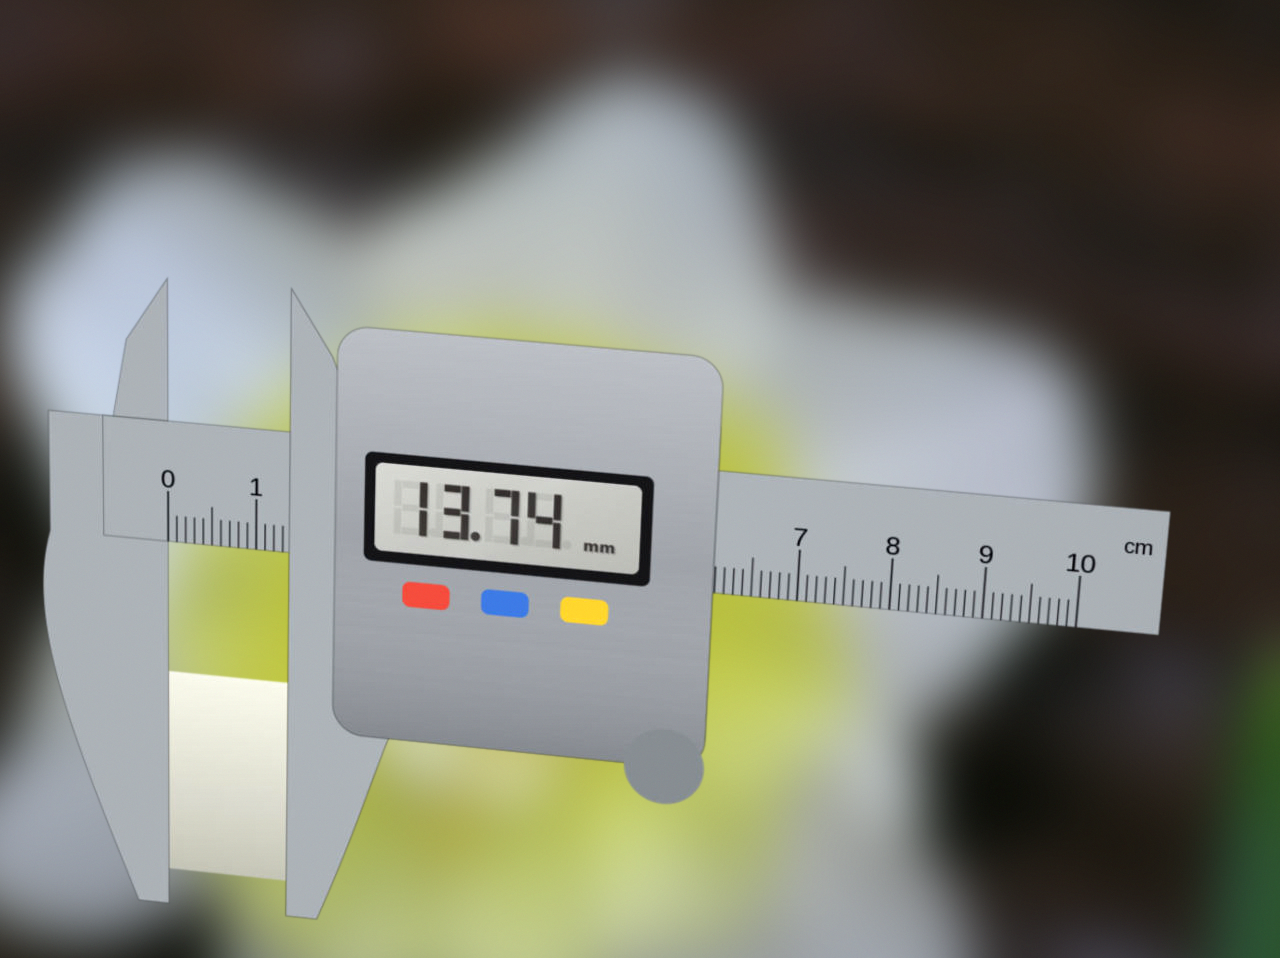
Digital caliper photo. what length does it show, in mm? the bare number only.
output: 13.74
